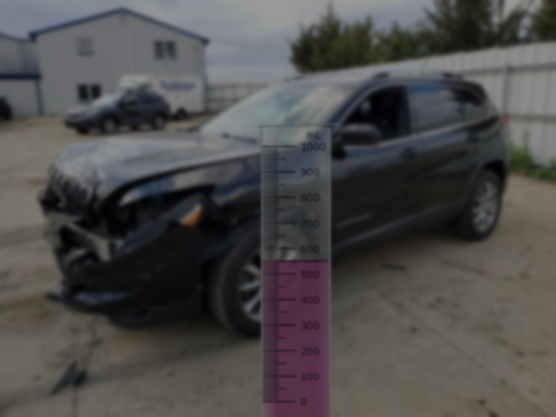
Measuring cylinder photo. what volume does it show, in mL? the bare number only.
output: 550
